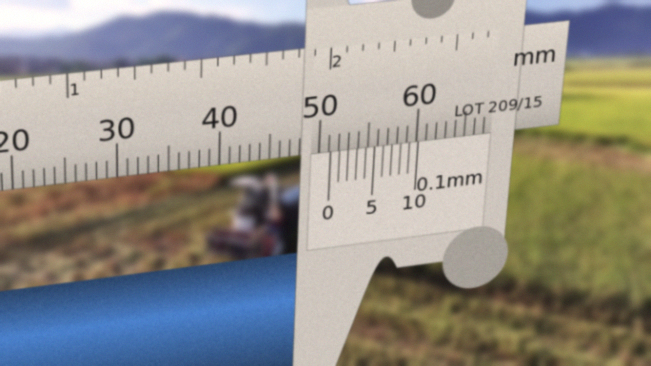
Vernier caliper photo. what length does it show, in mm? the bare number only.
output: 51.2
